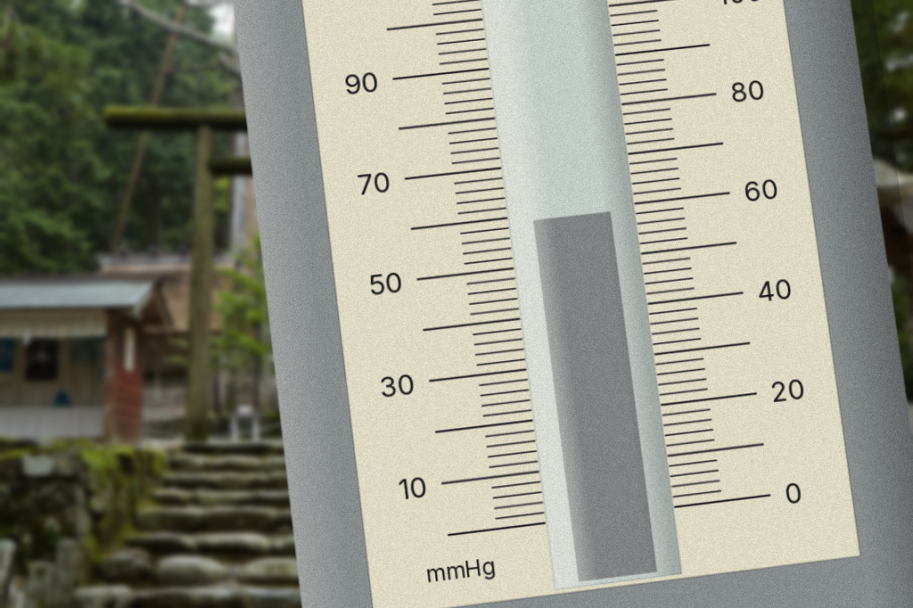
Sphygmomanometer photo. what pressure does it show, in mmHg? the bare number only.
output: 59
